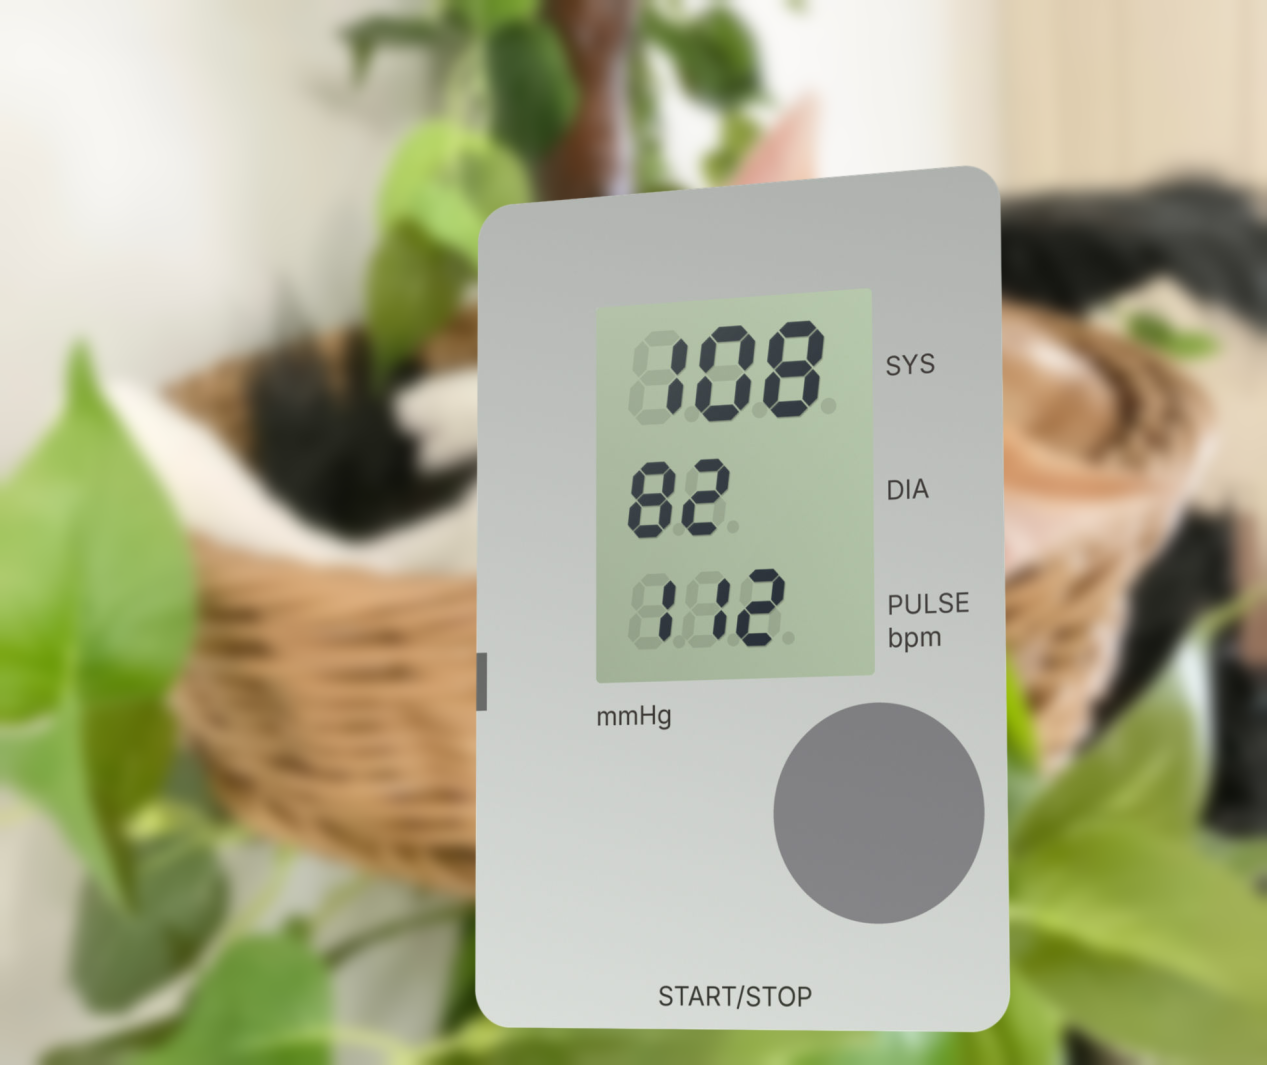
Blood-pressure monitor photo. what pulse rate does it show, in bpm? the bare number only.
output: 112
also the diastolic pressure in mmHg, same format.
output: 82
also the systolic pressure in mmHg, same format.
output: 108
